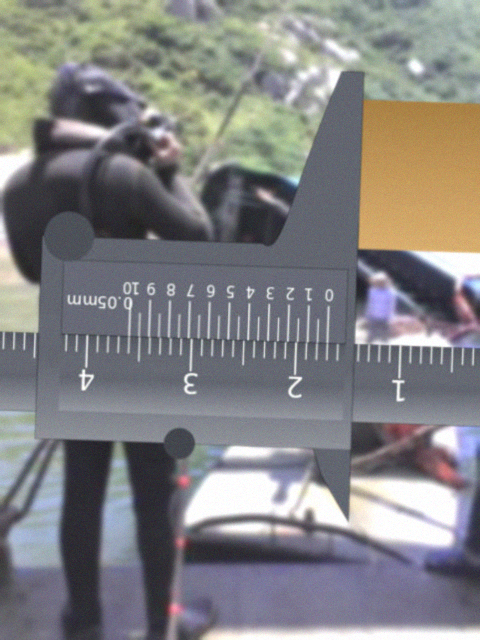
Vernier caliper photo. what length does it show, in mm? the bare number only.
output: 17.0
